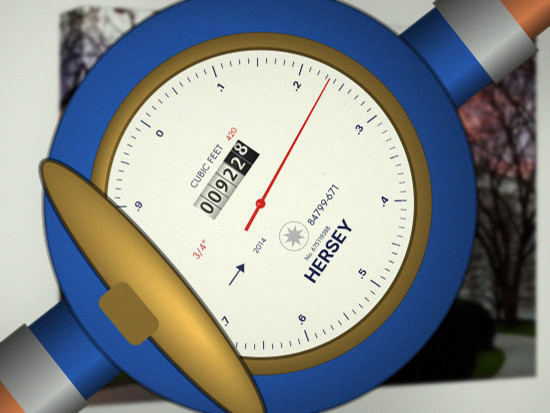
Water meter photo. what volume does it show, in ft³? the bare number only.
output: 9228.23
